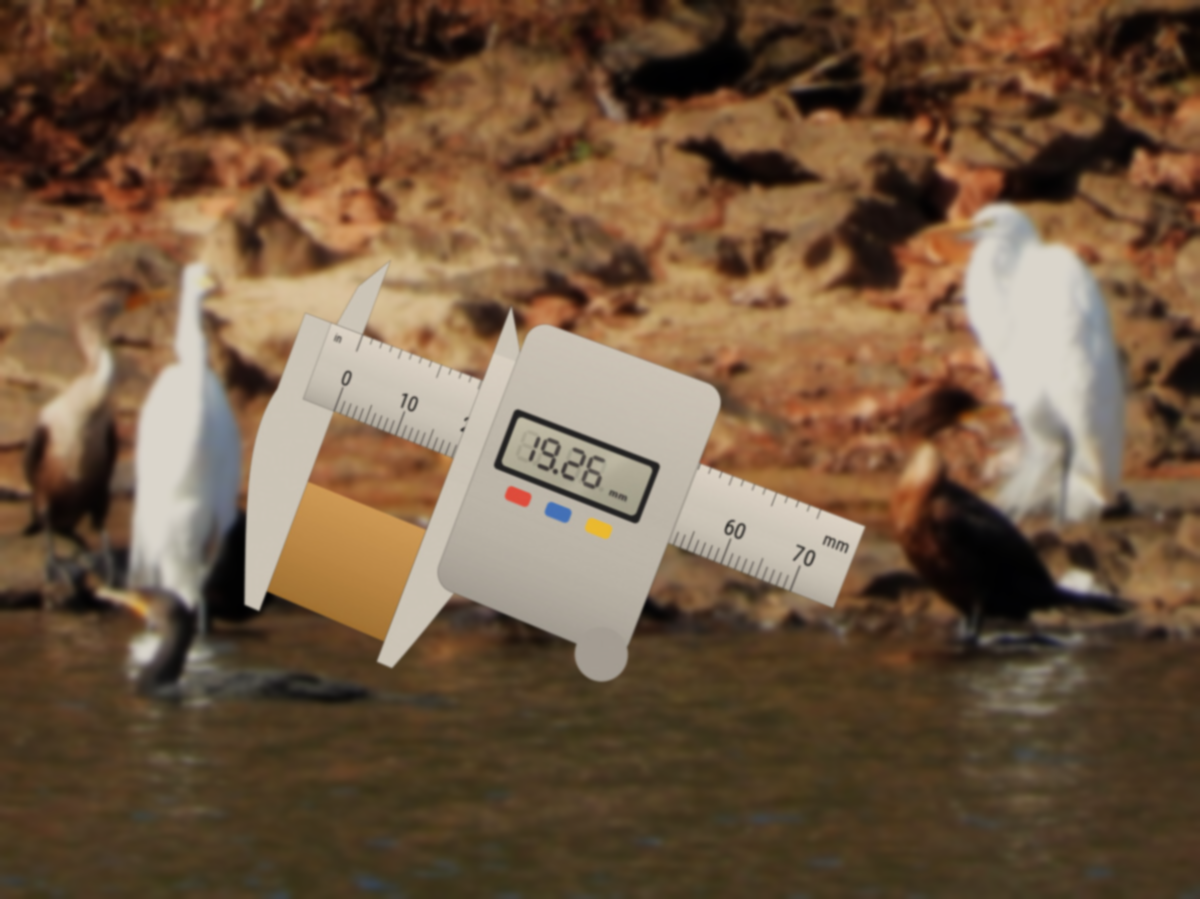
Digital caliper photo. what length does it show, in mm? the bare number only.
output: 19.26
